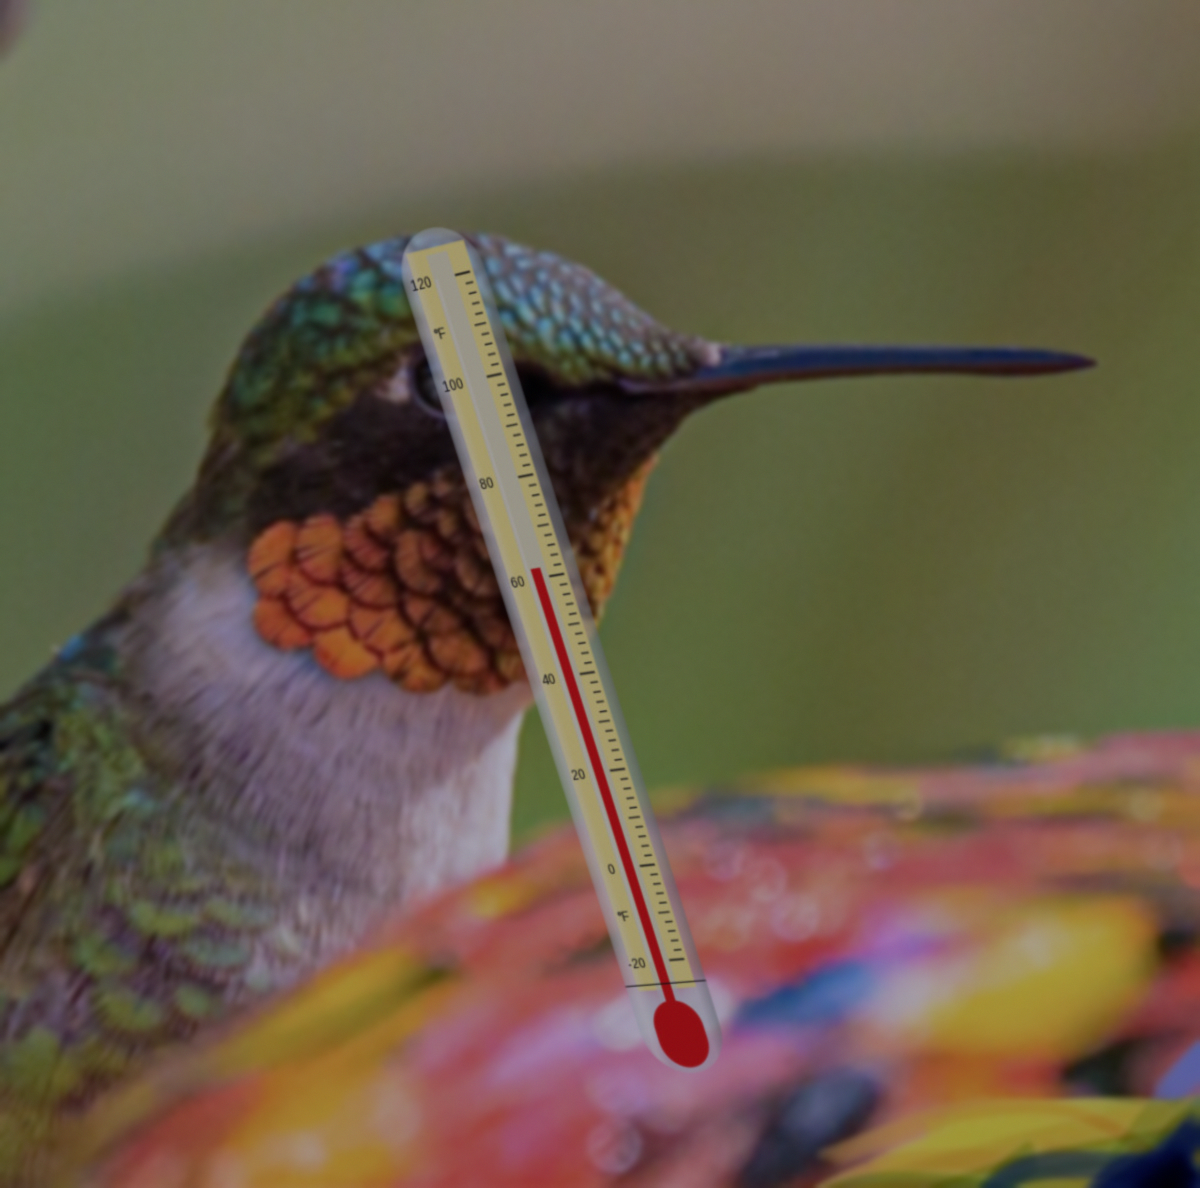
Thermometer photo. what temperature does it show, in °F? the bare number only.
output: 62
